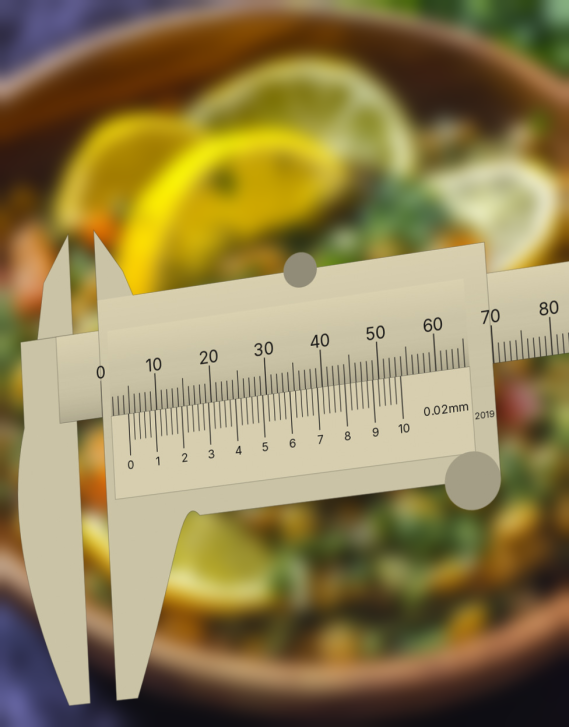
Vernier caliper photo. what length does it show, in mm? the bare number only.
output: 4.8
